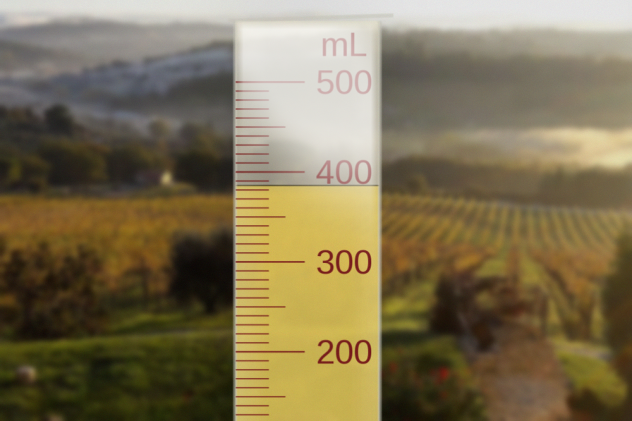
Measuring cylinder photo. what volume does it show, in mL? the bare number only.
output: 385
